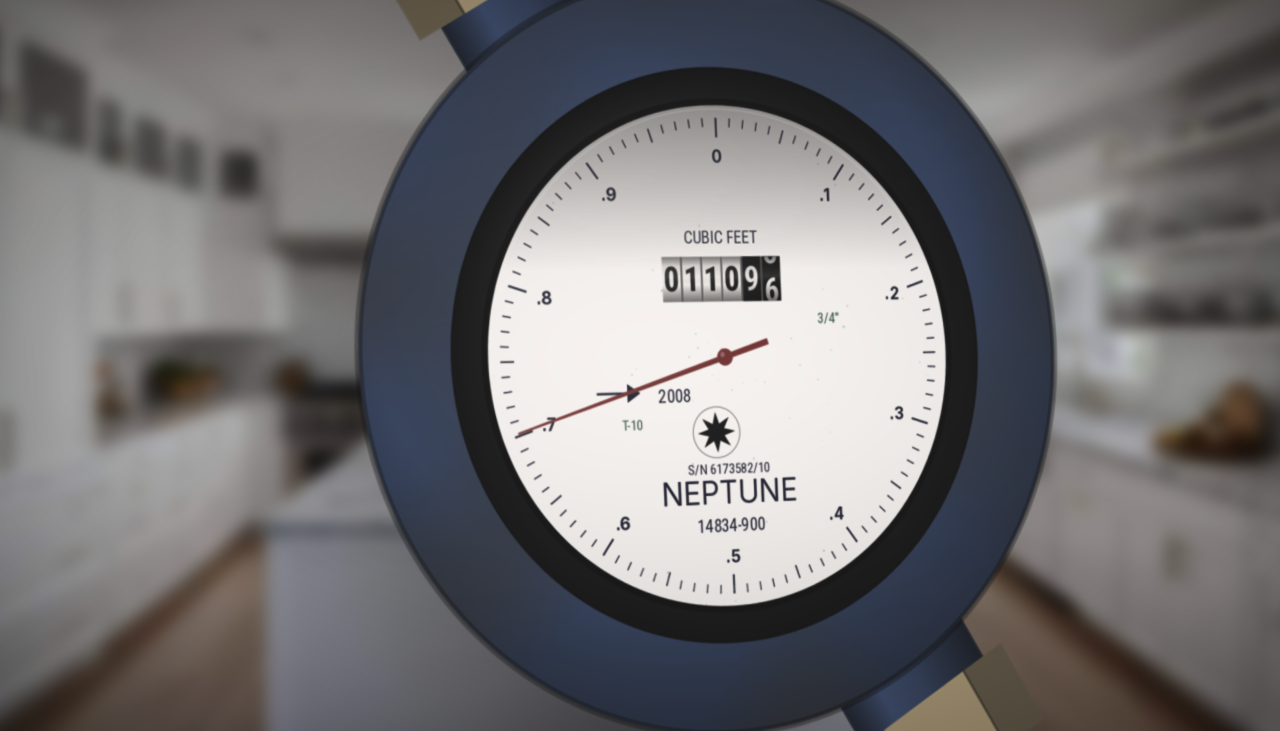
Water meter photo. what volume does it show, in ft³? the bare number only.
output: 11095.70
